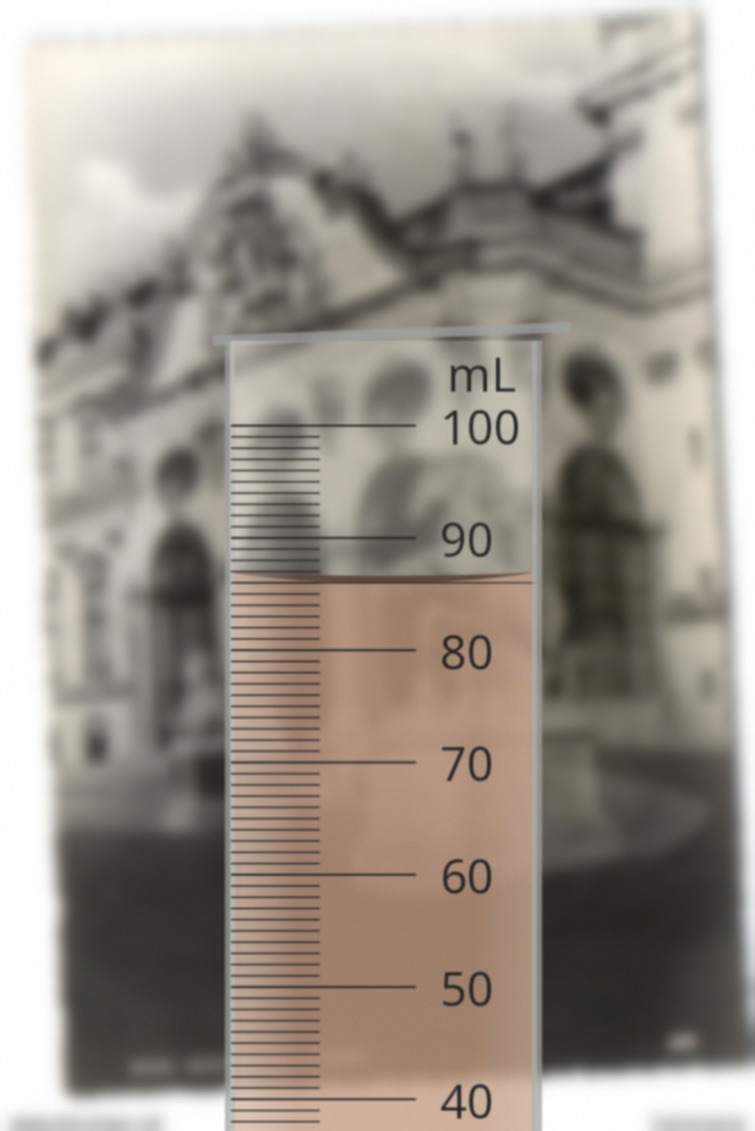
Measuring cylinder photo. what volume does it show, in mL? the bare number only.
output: 86
